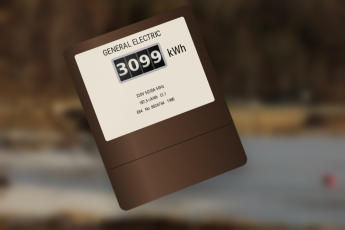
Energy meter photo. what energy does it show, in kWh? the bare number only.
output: 3099
